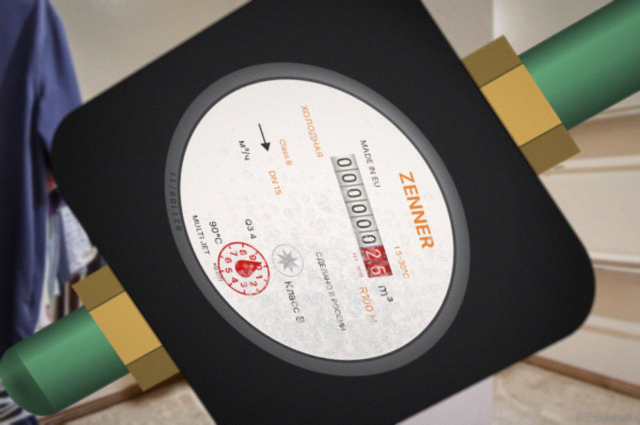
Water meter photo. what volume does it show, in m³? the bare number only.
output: 0.249
